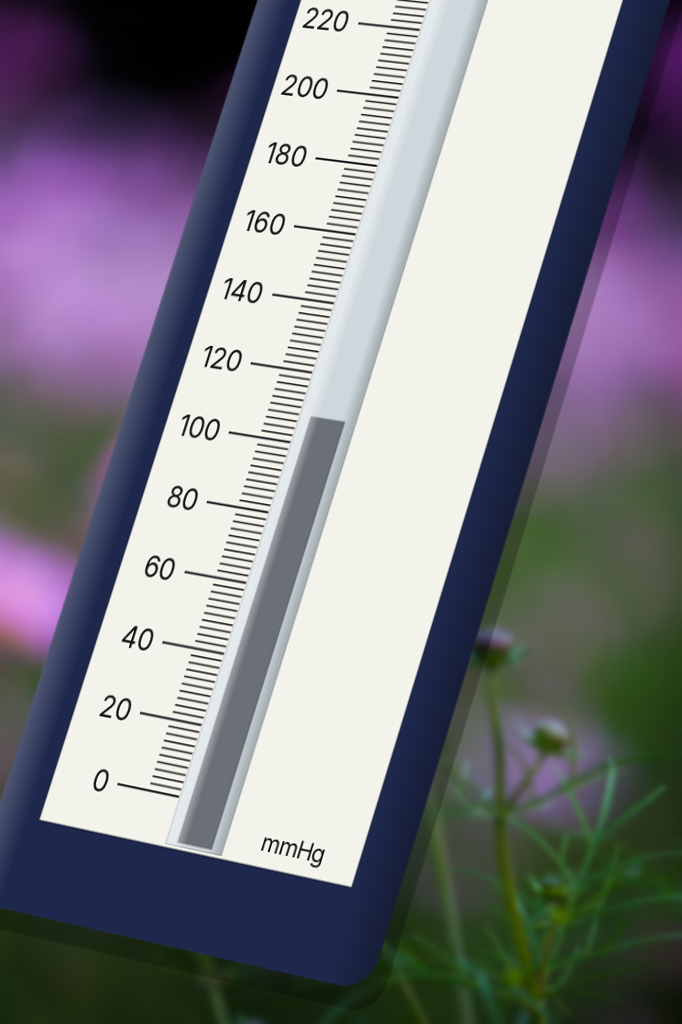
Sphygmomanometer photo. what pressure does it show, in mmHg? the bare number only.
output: 108
